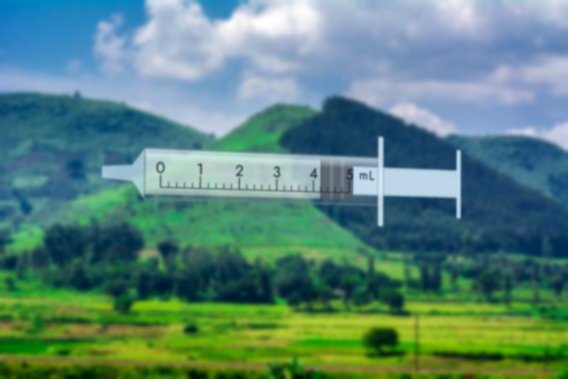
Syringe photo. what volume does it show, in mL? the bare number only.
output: 4.2
